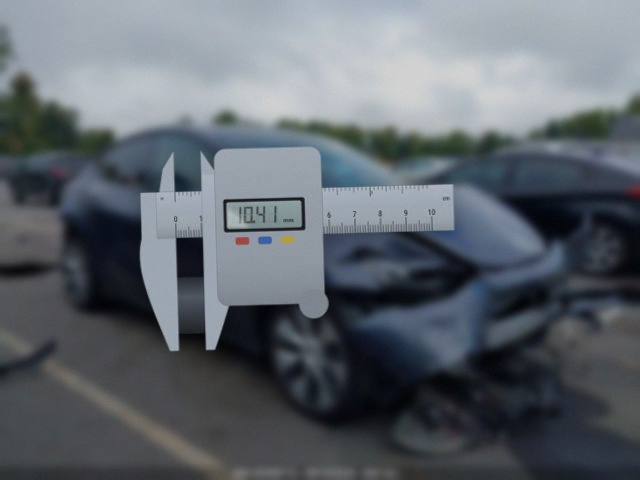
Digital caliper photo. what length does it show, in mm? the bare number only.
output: 10.41
